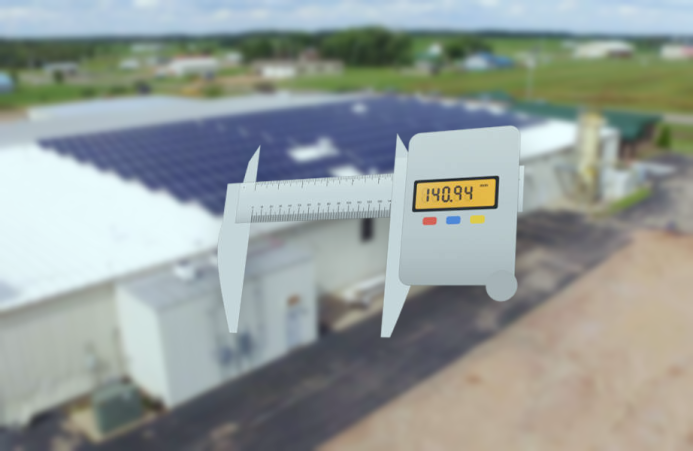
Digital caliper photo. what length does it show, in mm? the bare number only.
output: 140.94
